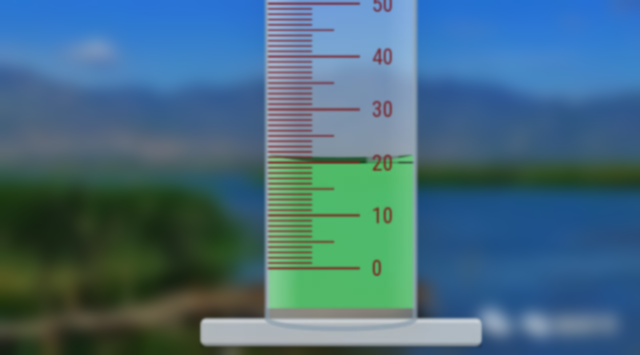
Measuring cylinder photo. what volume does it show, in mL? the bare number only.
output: 20
